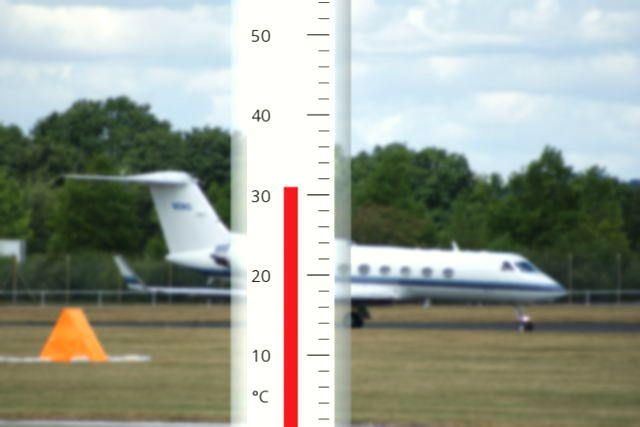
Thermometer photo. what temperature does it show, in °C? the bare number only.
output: 31
